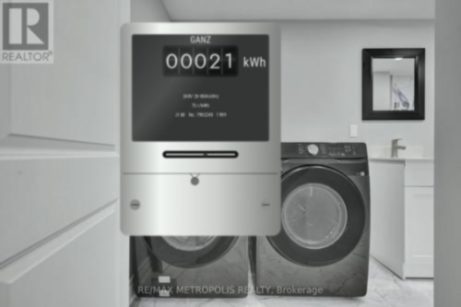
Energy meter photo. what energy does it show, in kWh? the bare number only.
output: 21
